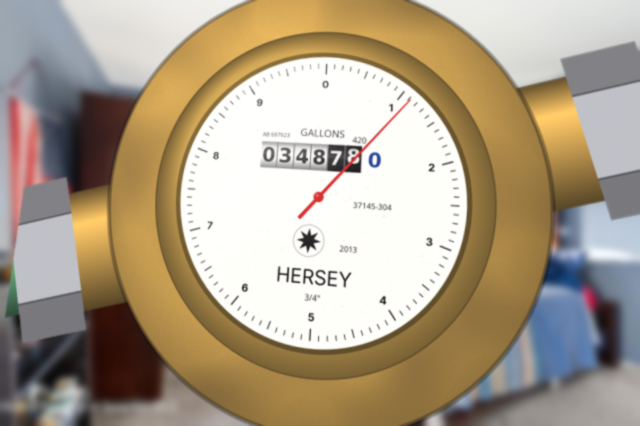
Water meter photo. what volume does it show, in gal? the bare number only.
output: 348781.1
